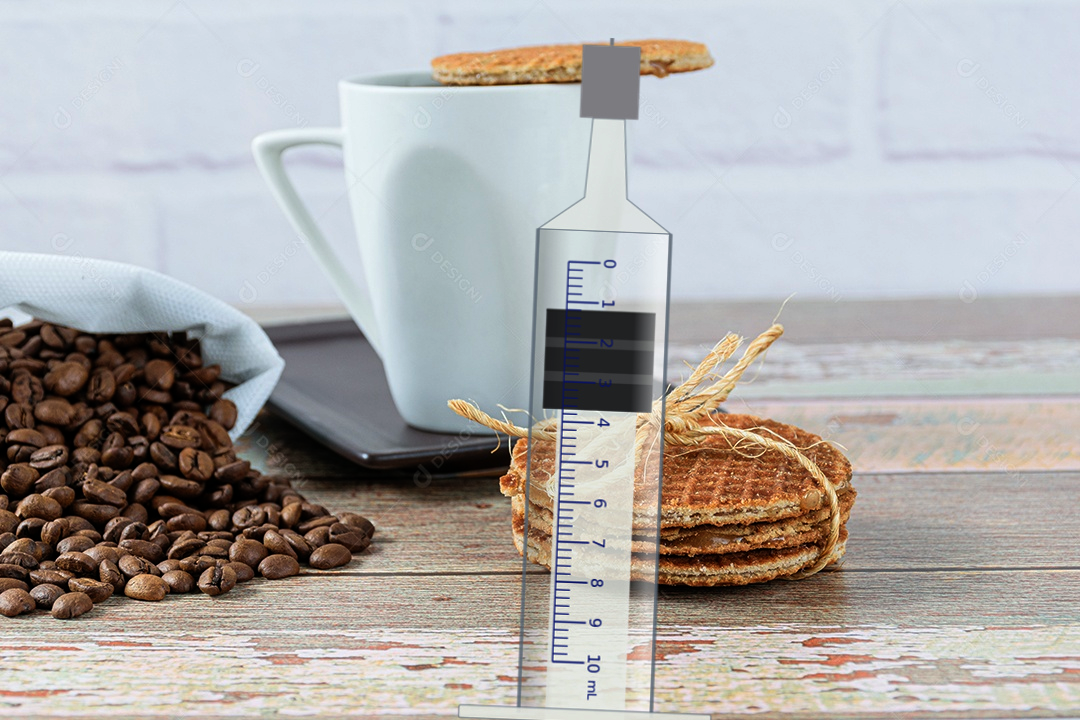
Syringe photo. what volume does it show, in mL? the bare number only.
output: 1.2
